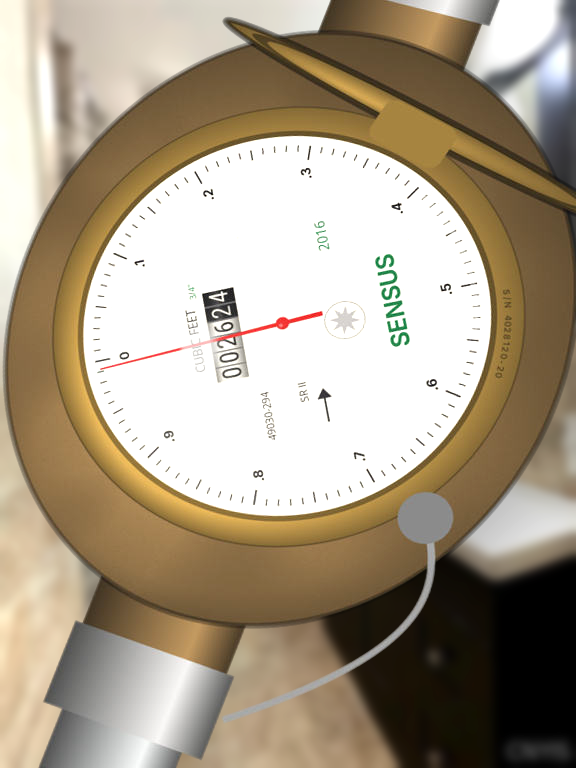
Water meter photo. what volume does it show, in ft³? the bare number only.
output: 2623.99
